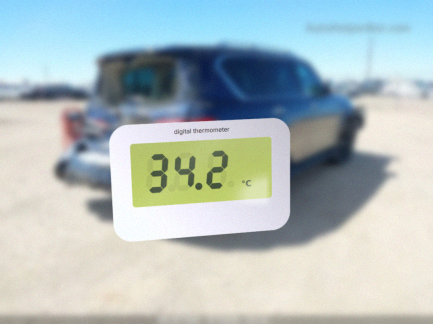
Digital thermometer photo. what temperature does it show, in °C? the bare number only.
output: 34.2
